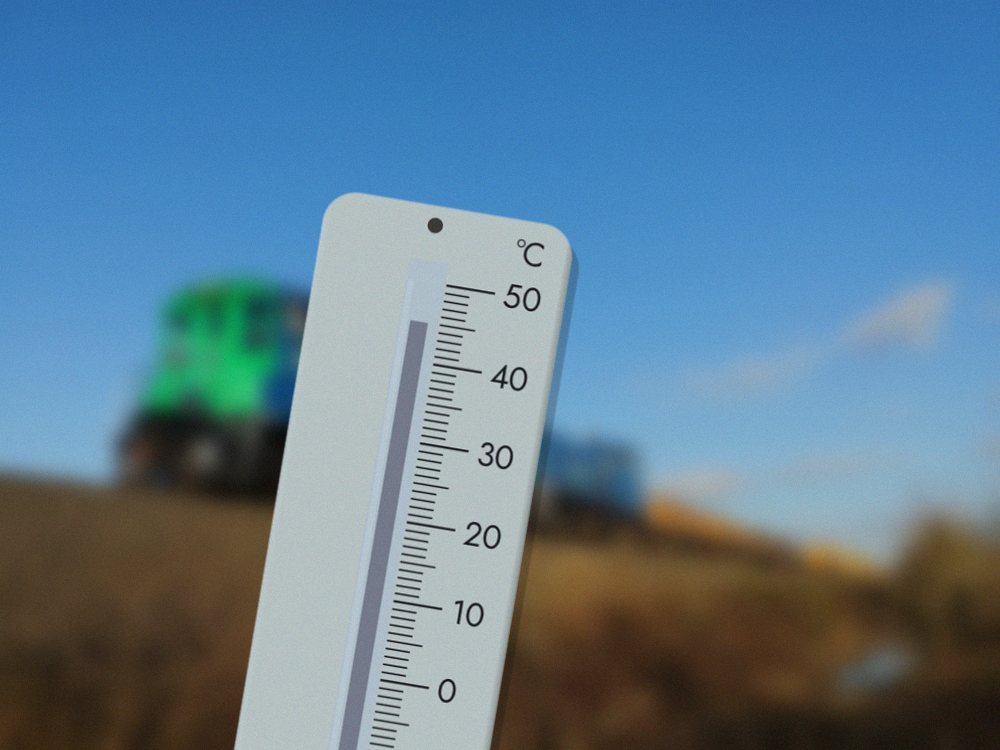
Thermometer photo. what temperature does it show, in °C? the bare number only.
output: 45
